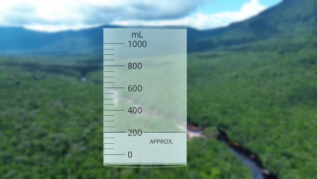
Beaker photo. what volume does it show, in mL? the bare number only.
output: 200
